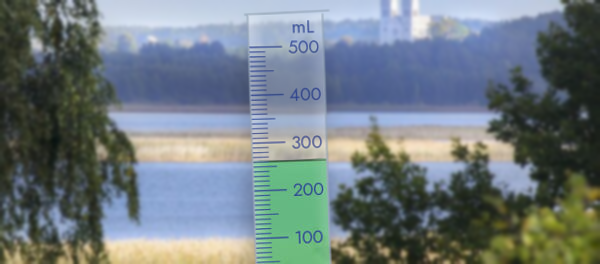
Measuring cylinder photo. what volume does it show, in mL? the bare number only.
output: 260
